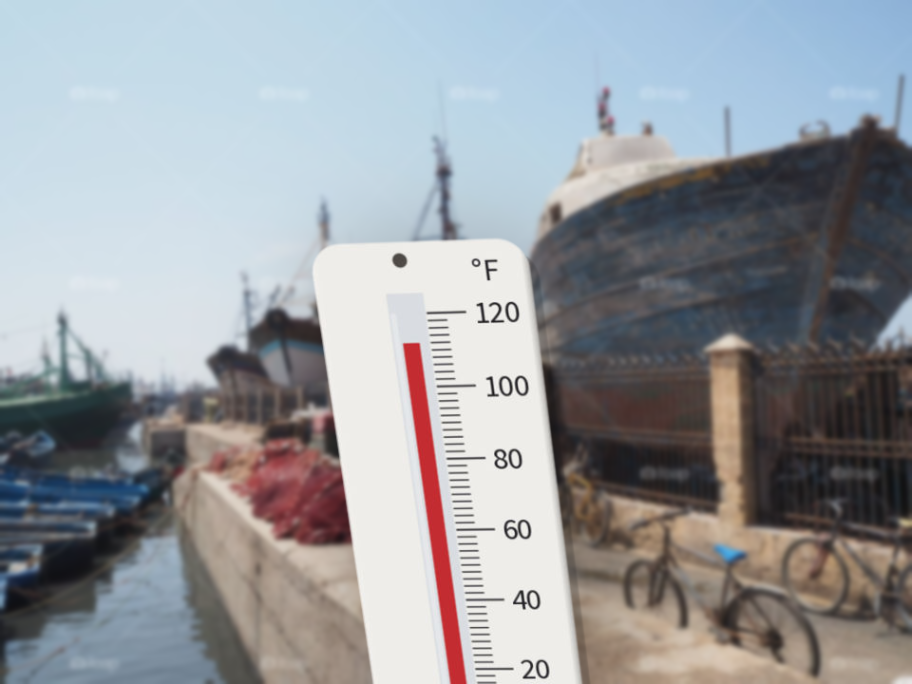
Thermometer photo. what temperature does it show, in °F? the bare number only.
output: 112
